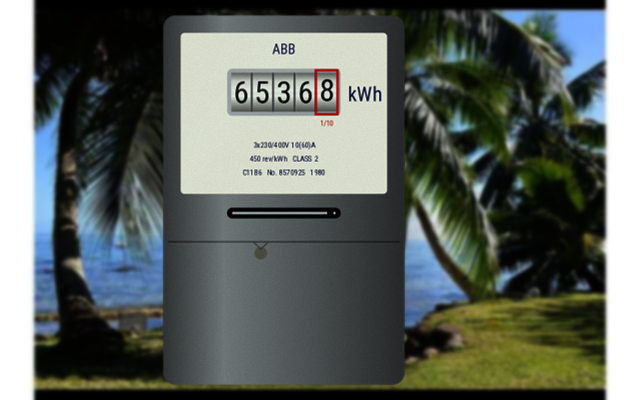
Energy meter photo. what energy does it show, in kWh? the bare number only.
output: 6536.8
